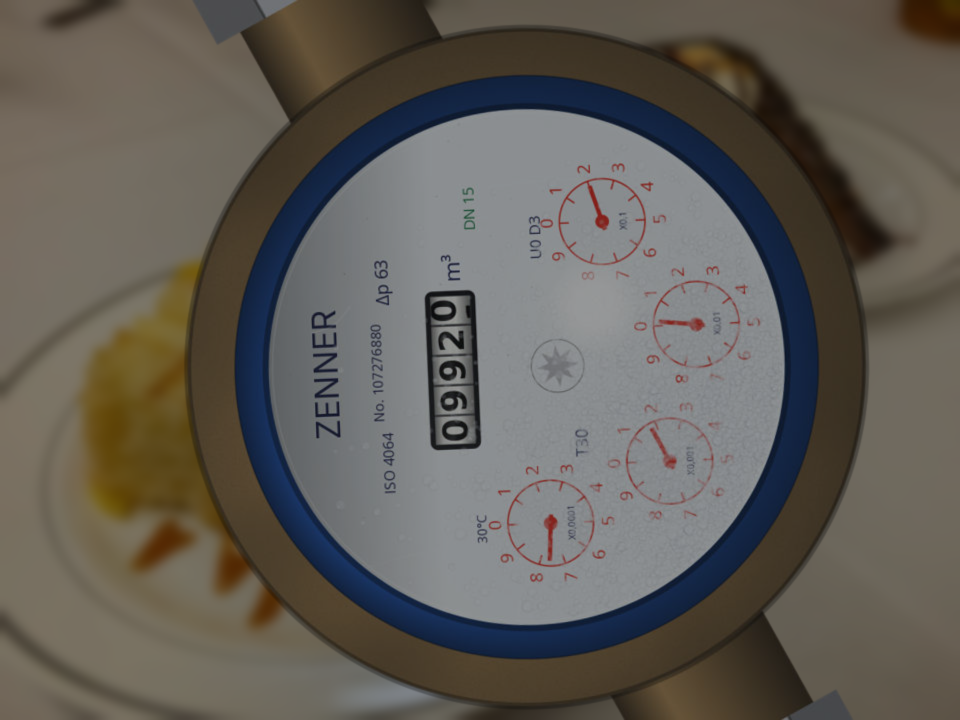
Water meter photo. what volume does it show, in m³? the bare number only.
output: 9920.2017
